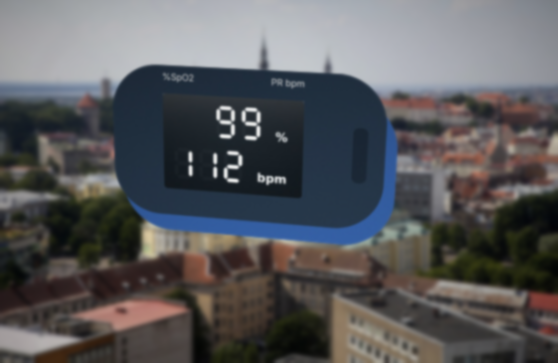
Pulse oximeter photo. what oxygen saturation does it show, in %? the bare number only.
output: 99
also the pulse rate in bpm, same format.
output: 112
